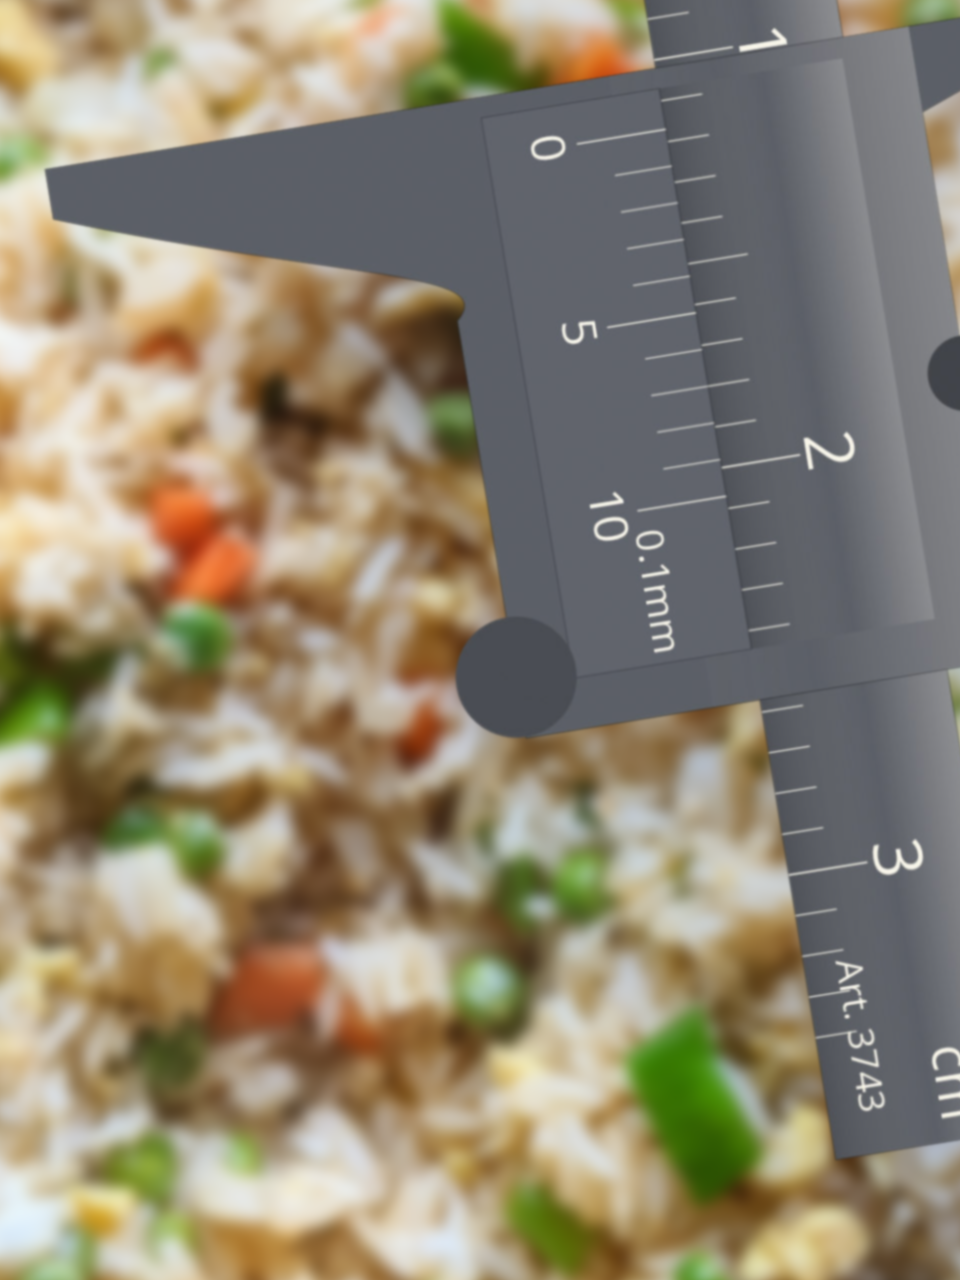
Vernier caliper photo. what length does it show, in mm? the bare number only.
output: 11.7
